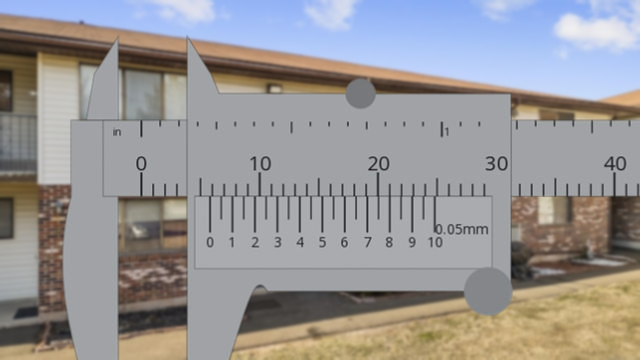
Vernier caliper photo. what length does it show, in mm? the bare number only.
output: 5.8
